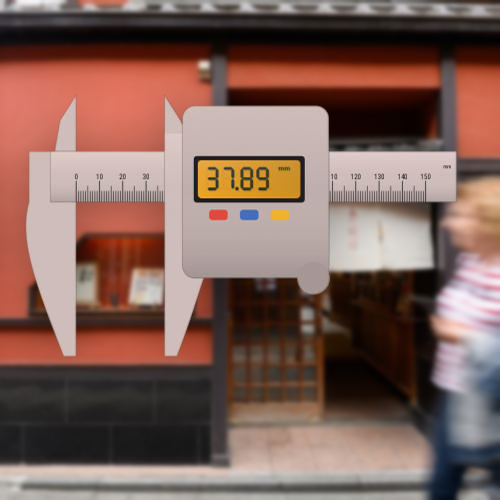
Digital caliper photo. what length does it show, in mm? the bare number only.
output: 37.89
